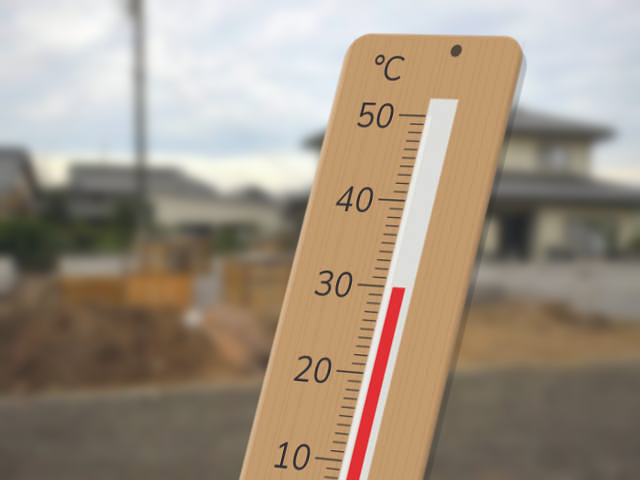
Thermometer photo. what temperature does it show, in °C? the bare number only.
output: 30
